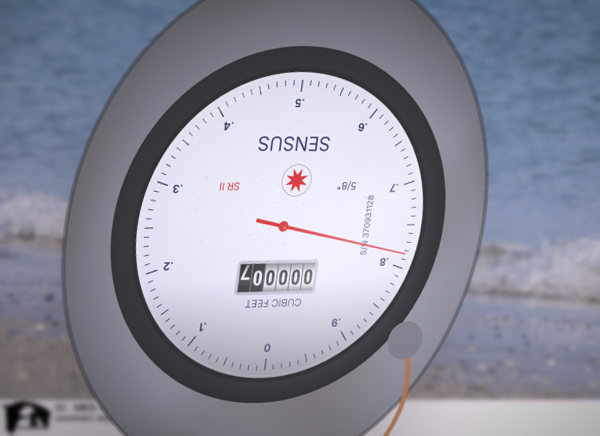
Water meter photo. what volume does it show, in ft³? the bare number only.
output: 6.78
